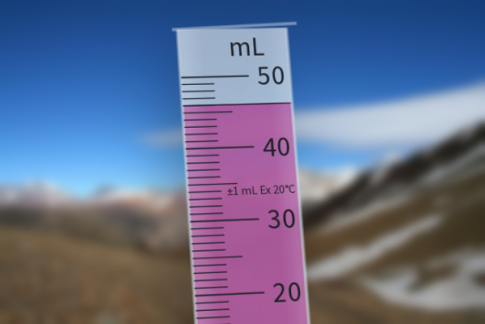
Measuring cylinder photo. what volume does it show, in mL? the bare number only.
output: 46
